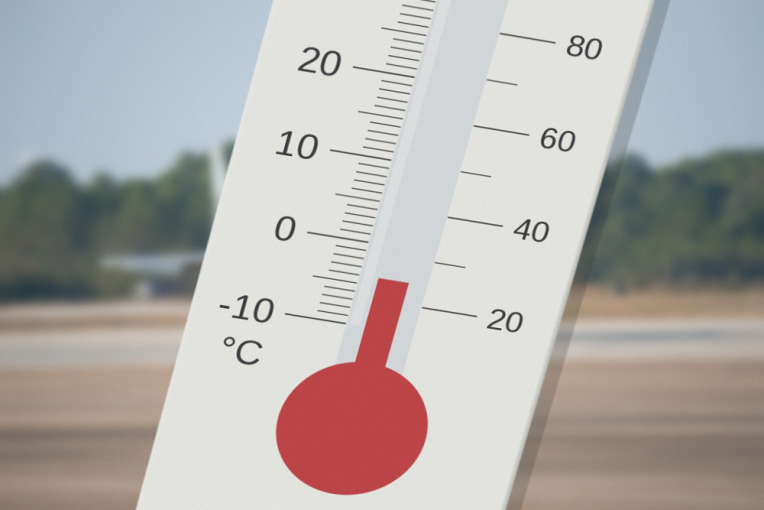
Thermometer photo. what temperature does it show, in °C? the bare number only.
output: -4
